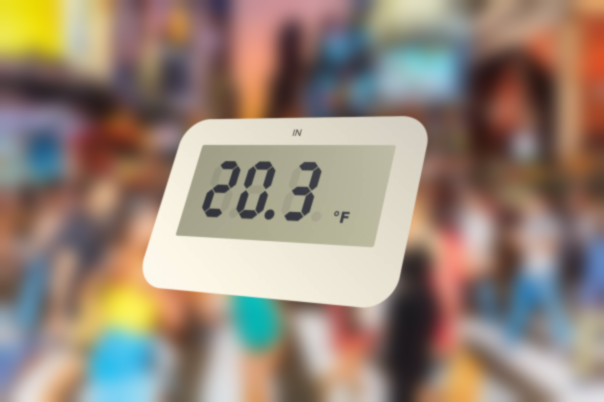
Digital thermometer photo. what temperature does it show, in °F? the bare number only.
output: 20.3
